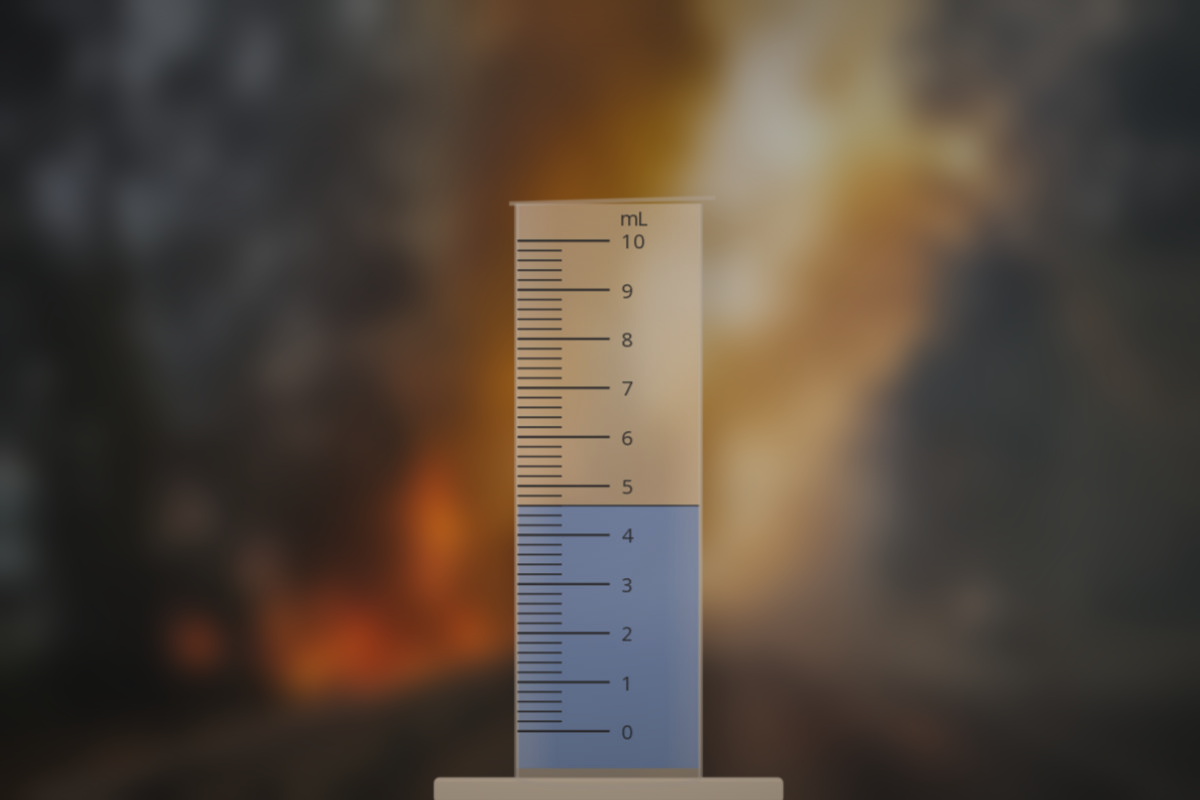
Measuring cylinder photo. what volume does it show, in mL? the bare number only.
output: 4.6
